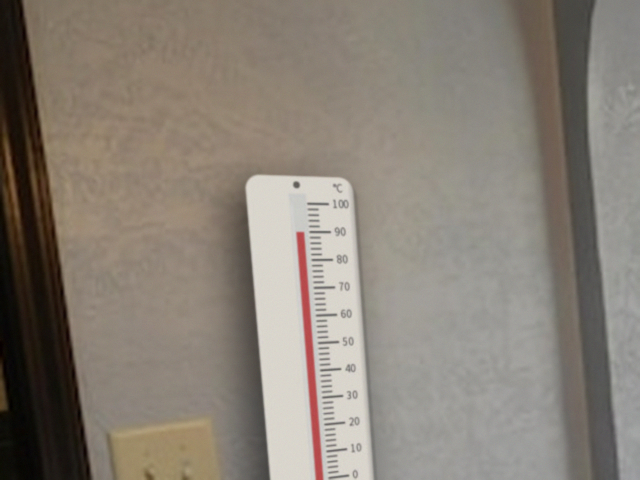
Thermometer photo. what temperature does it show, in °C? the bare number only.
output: 90
